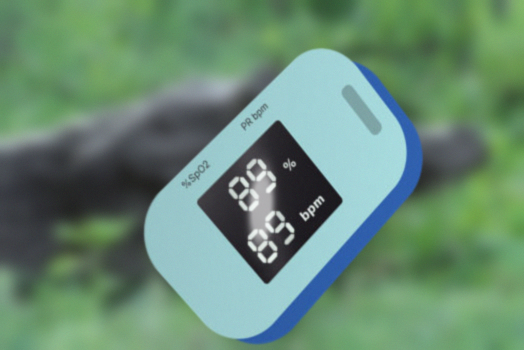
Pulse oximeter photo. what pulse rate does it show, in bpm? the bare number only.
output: 89
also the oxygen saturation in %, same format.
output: 89
